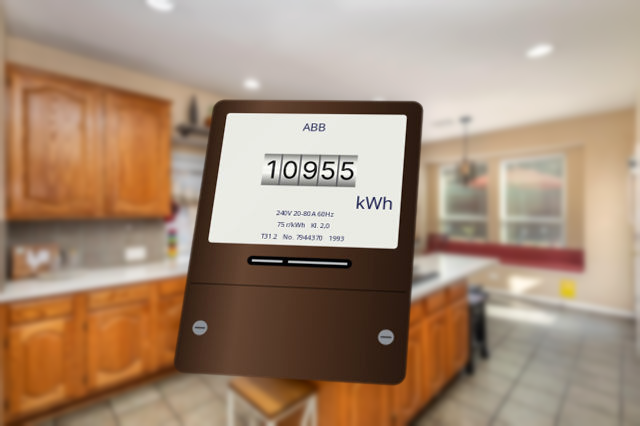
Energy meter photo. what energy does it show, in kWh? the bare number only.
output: 10955
